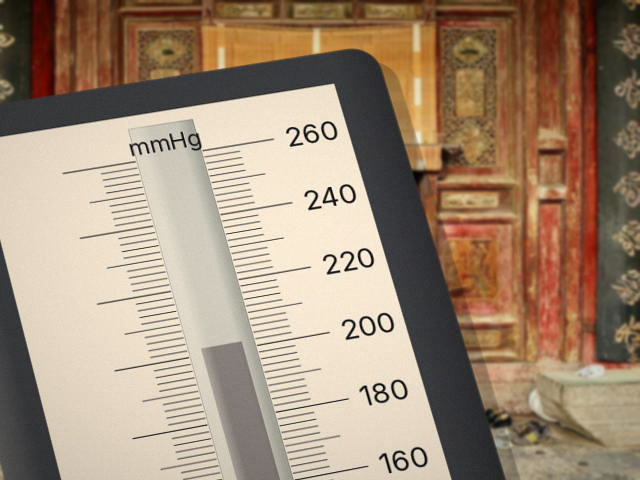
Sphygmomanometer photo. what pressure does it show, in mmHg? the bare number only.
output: 202
